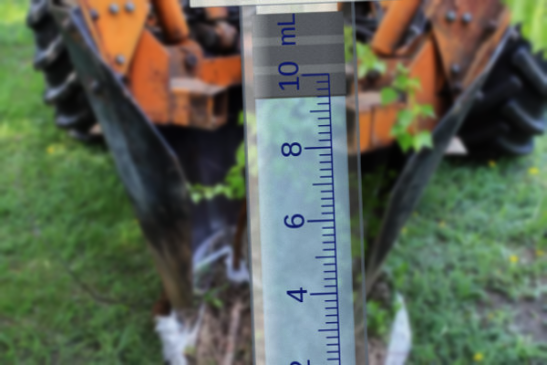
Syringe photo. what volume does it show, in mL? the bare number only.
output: 9.4
